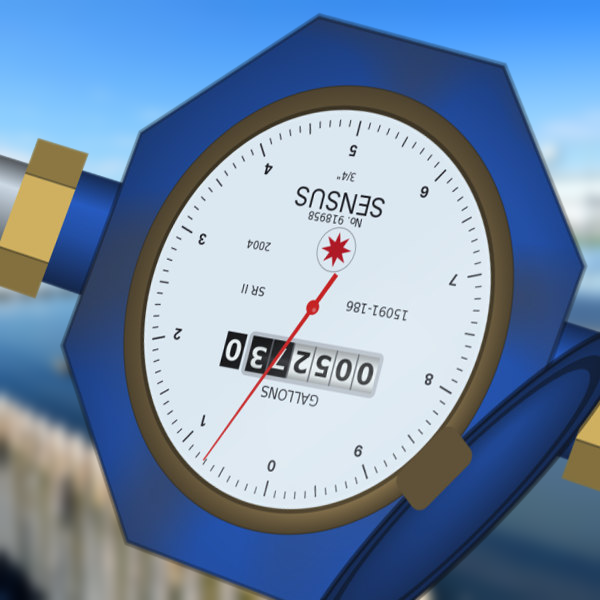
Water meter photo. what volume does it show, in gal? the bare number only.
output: 52730.7
